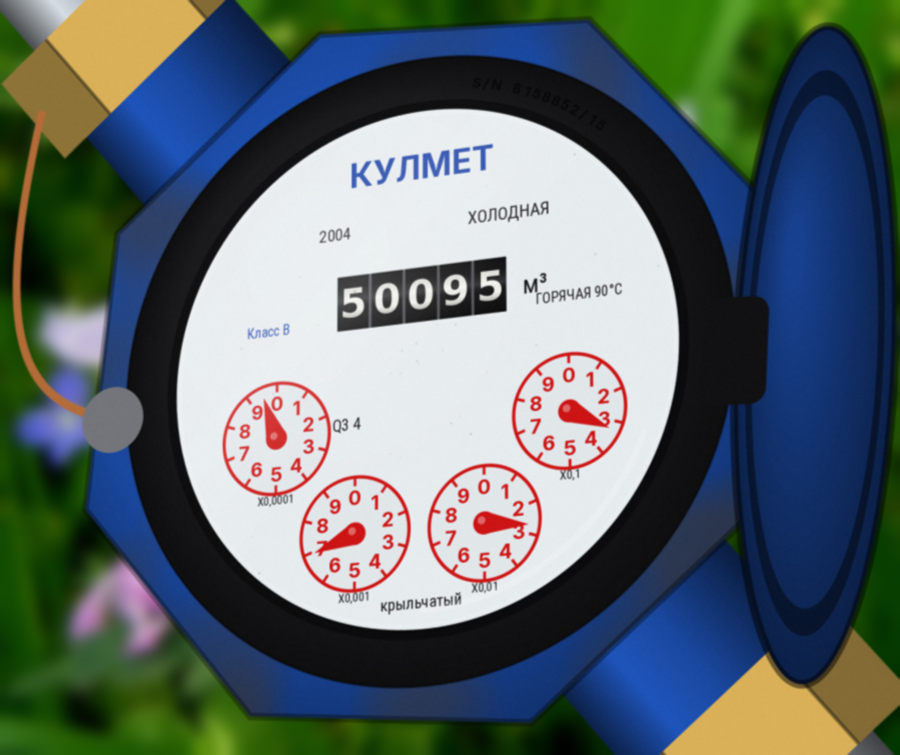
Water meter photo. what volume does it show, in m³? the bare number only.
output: 50095.3269
